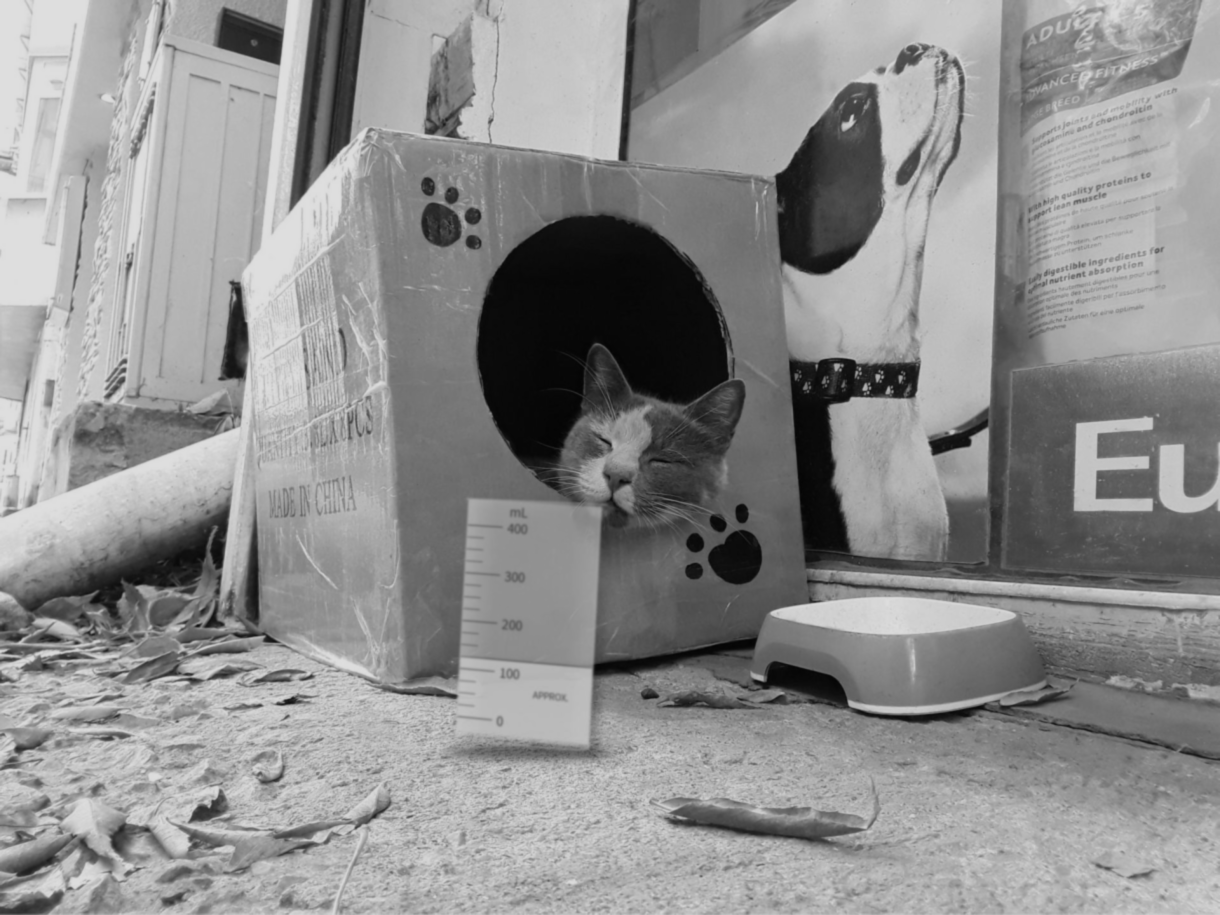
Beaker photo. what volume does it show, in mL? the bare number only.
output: 125
